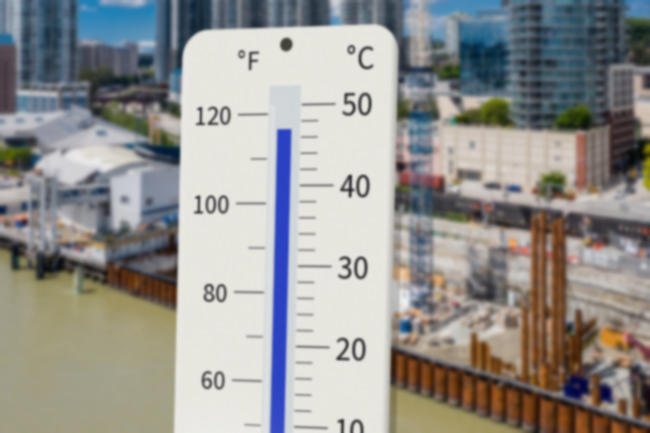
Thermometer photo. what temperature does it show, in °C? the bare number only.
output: 47
